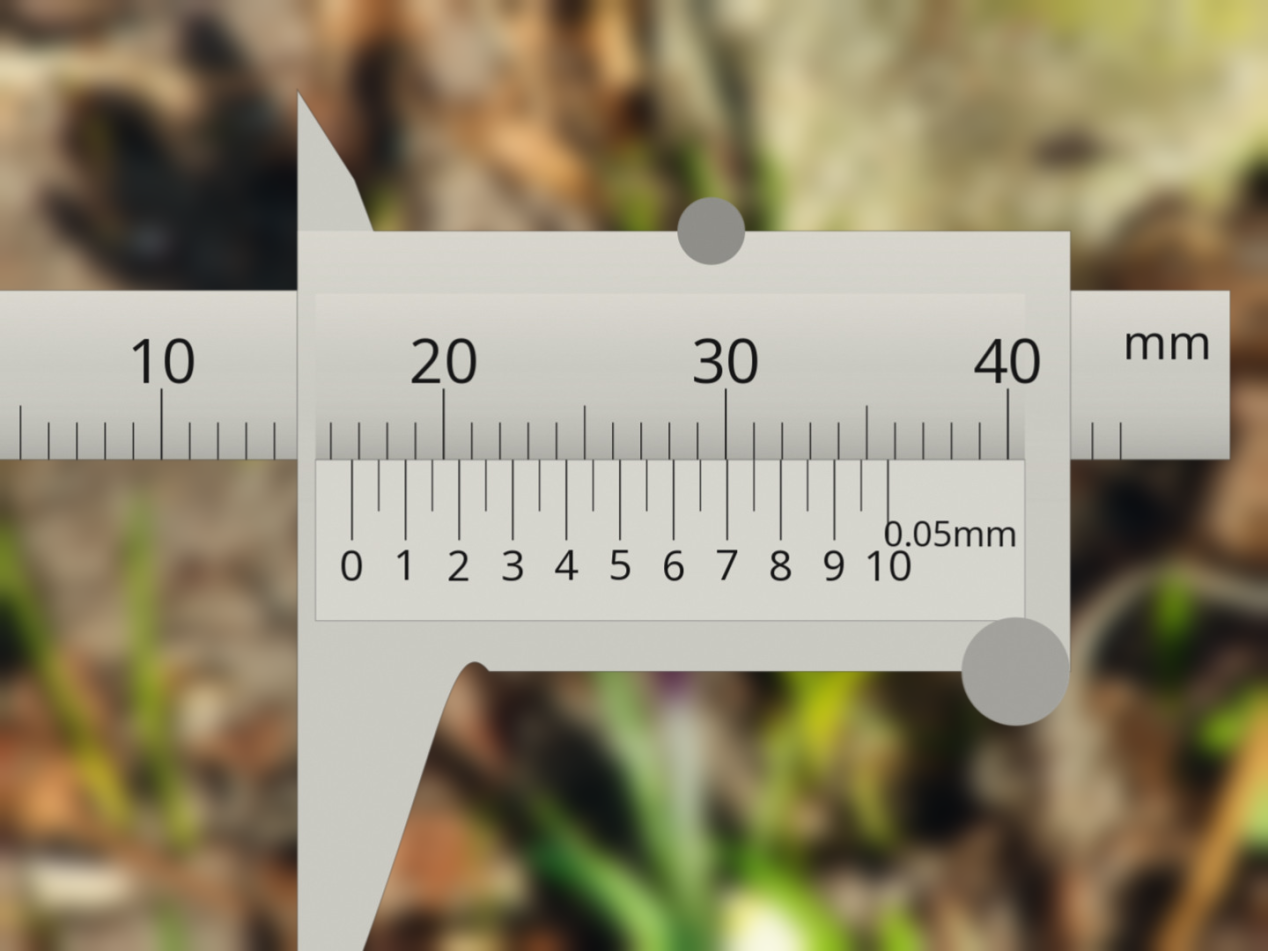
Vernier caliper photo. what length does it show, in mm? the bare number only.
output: 16.75
